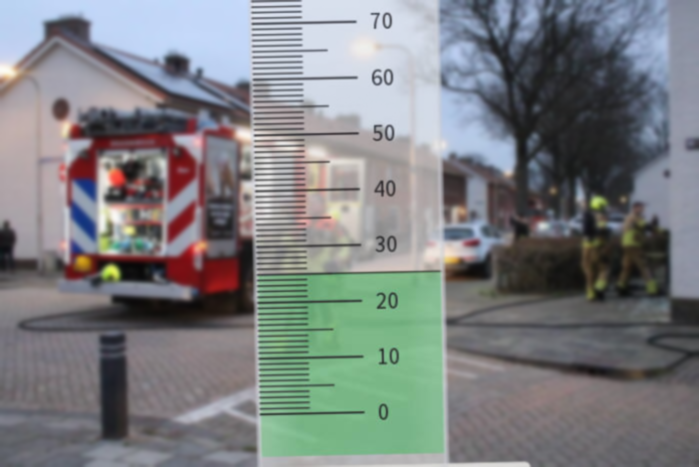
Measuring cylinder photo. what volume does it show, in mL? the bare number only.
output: 25
